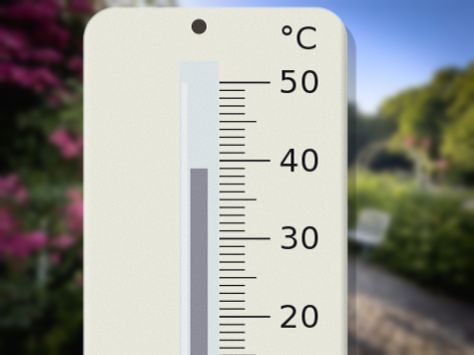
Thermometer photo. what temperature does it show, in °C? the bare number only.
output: 39
